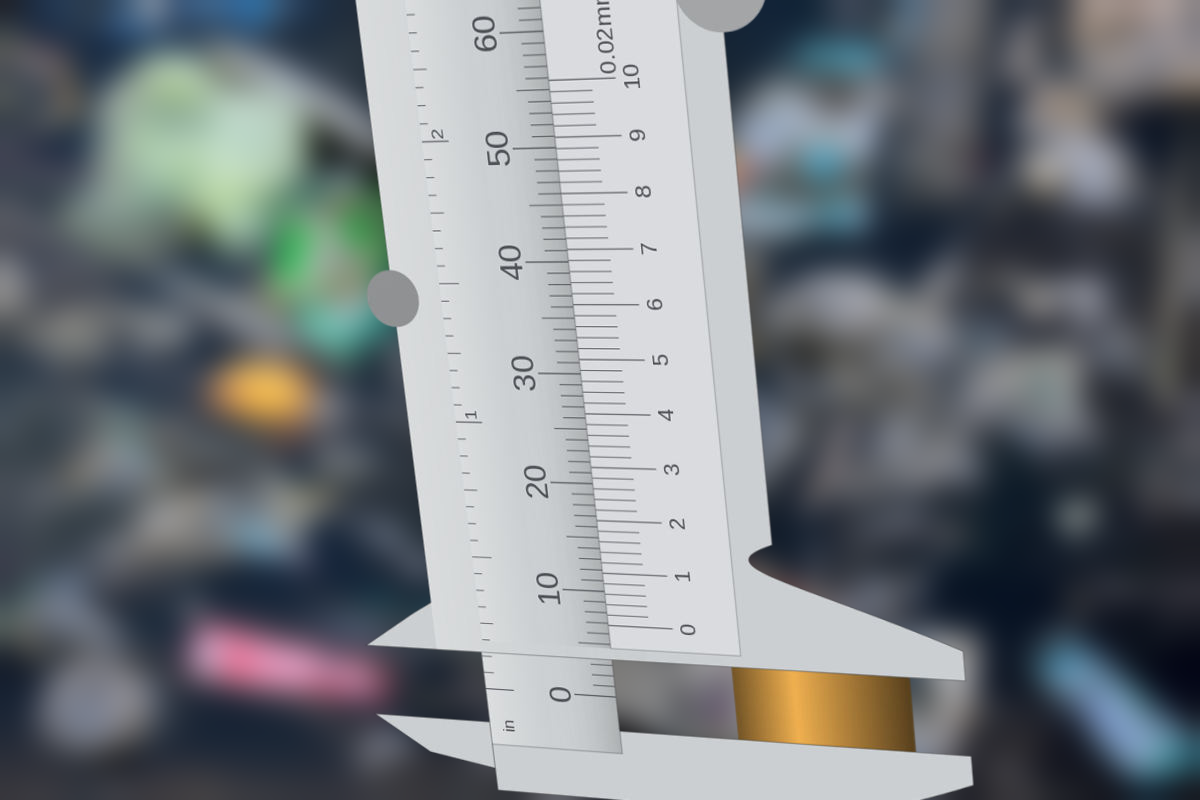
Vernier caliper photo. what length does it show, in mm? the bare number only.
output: 6.8
